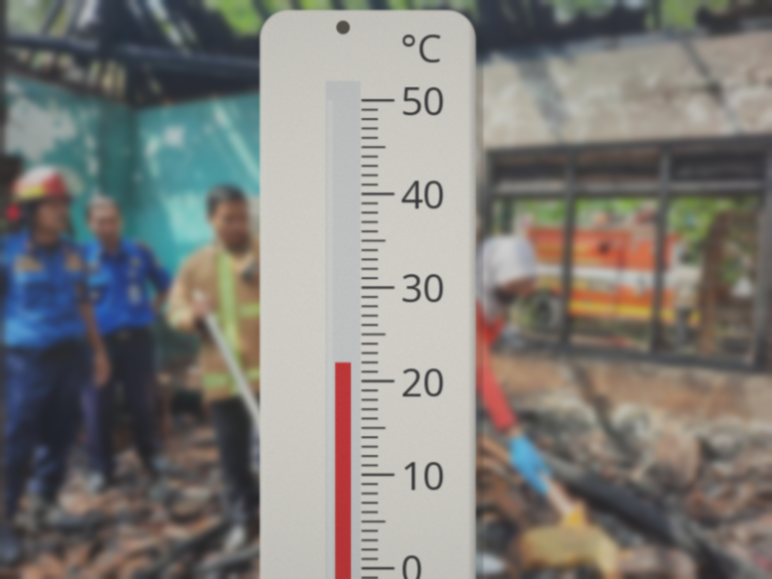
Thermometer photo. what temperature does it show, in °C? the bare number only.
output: 22
